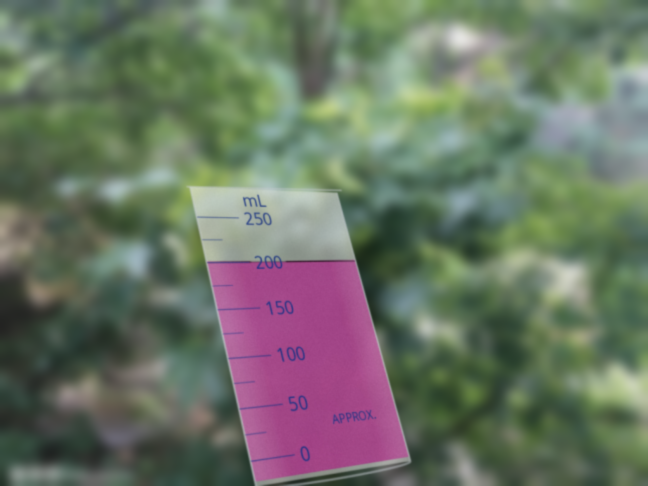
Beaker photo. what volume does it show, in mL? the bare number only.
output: 200
